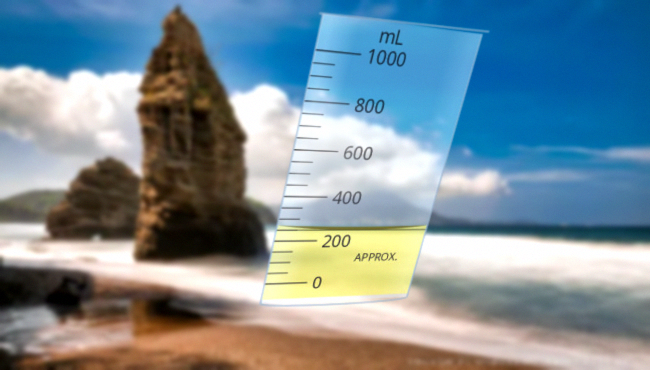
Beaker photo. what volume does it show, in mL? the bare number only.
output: 250
